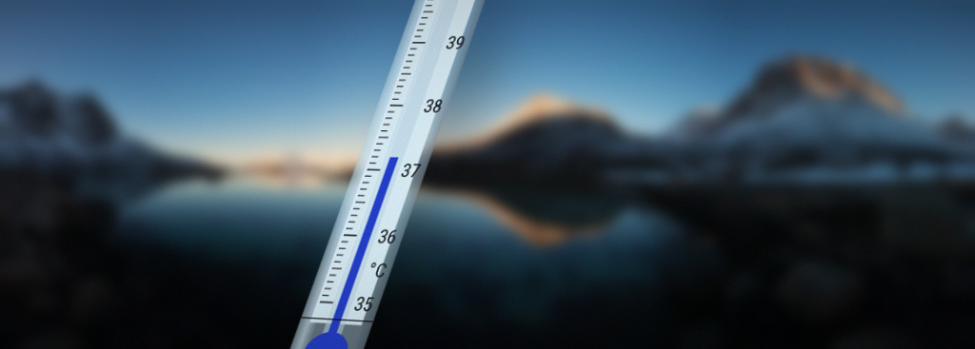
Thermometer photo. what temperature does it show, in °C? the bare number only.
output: 37.2
